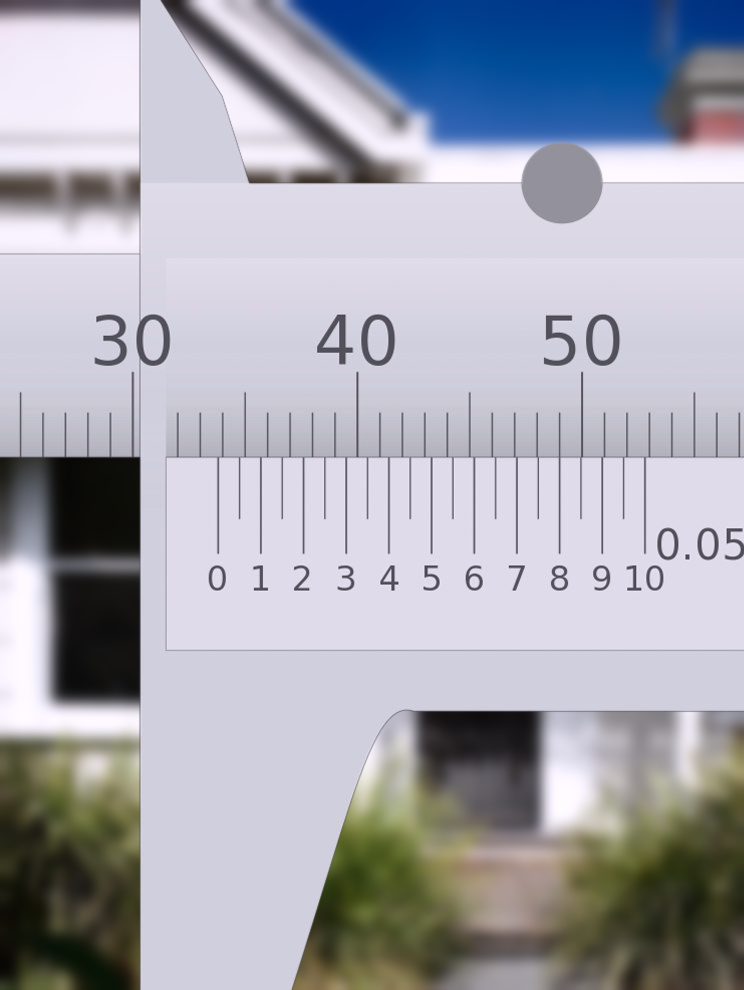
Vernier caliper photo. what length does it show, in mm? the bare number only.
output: 33.8
